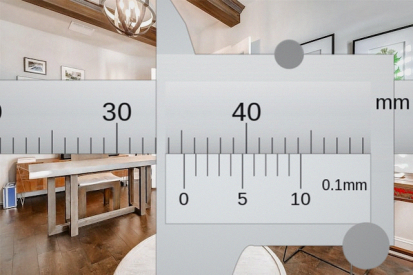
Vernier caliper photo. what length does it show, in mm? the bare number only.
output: 35.2
